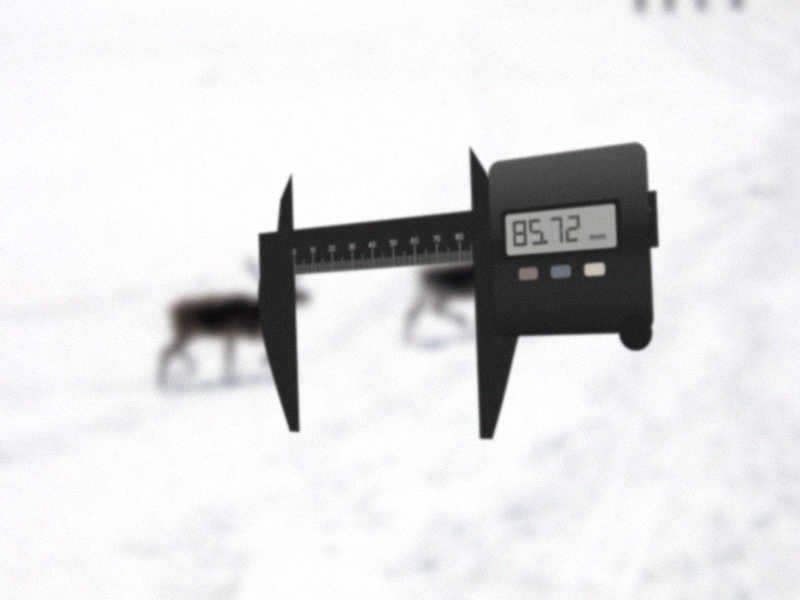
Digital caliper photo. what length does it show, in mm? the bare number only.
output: 85.72
